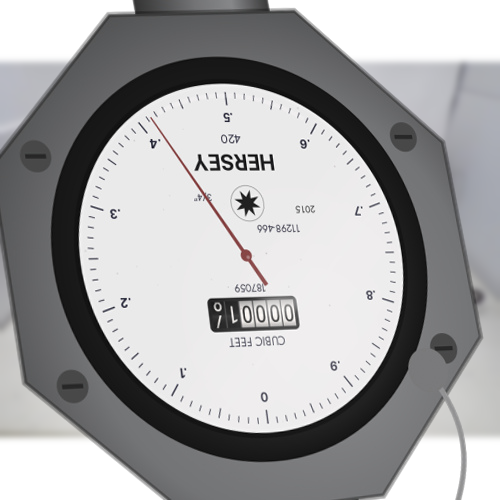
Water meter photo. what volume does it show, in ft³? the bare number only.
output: 17.41
